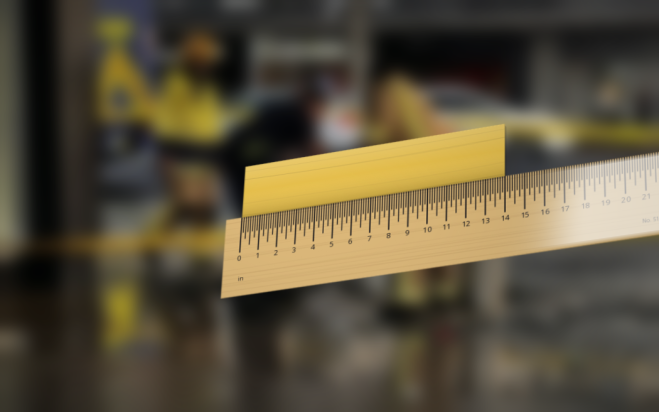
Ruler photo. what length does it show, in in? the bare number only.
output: 14
